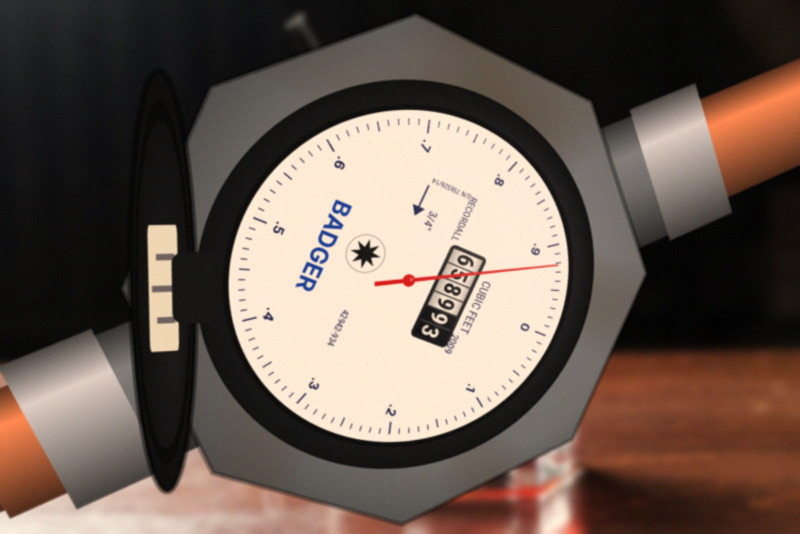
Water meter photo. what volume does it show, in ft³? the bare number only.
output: 658992.92
